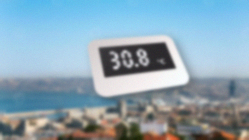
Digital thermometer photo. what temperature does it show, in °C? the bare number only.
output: 30.8
